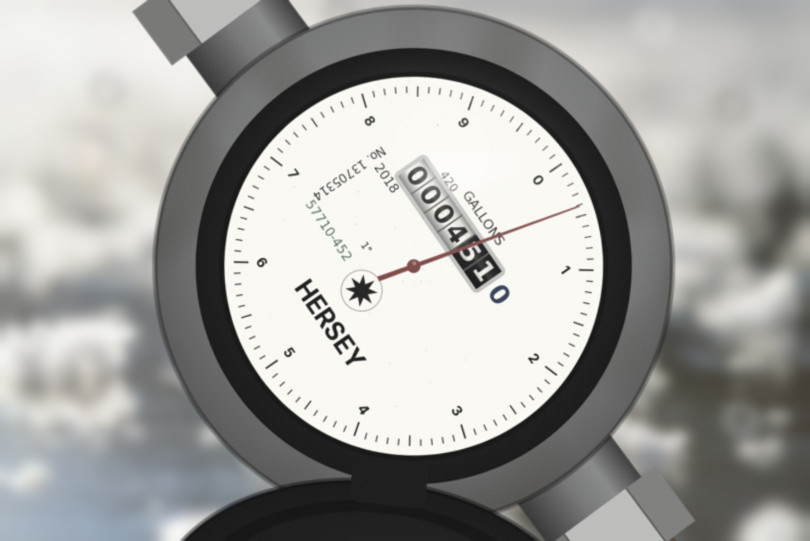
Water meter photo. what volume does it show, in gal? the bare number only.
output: 4510.4
